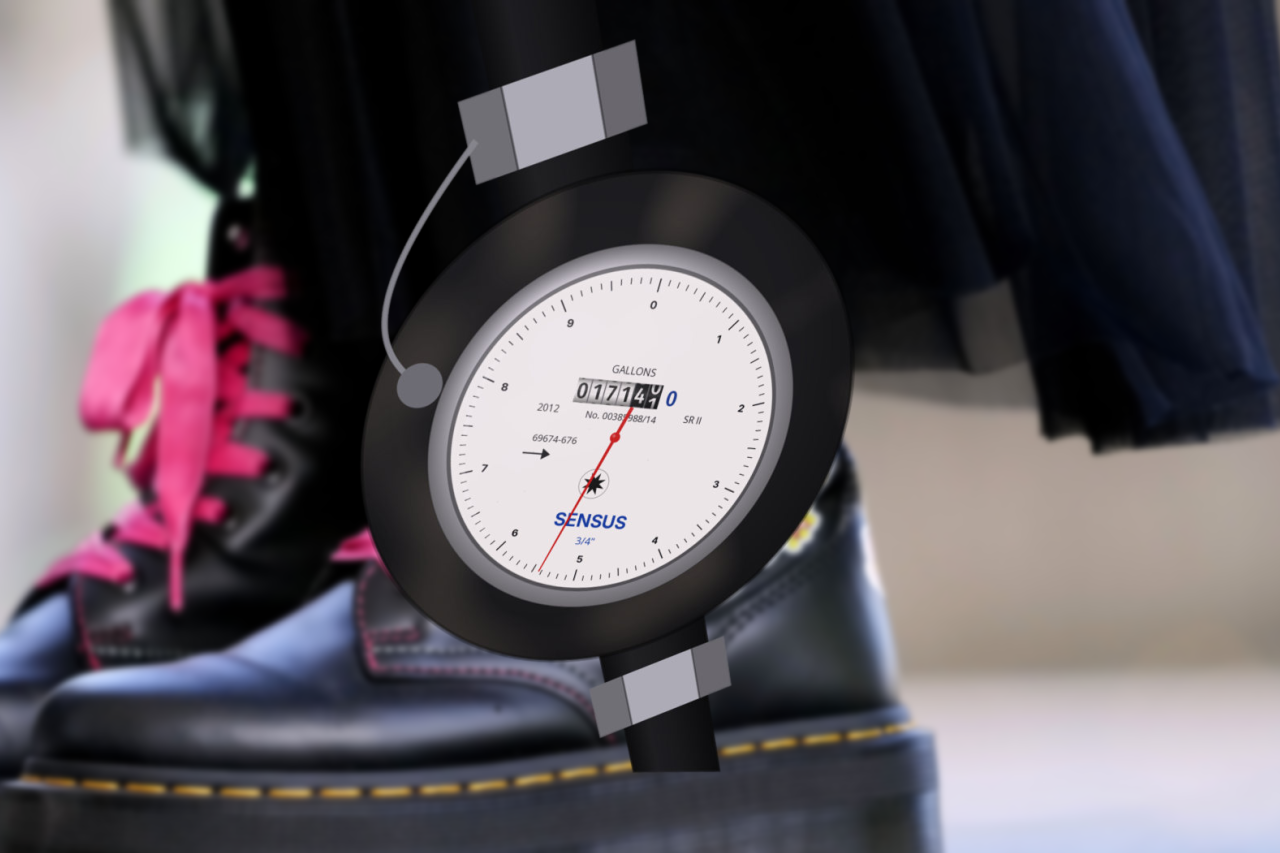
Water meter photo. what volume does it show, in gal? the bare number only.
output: 171405.4
